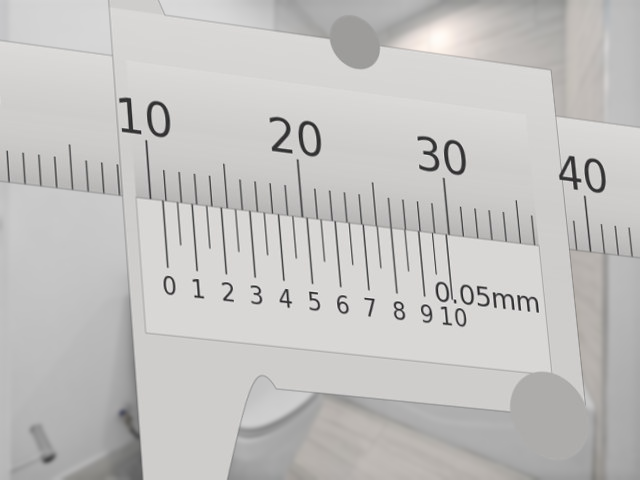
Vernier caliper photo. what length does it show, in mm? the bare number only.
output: 10.8
